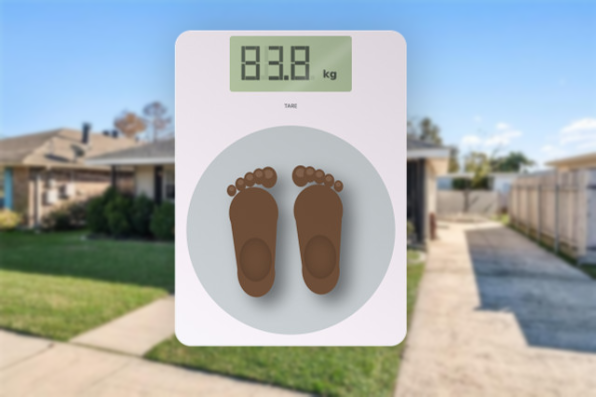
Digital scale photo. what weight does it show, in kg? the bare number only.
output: 83.8
